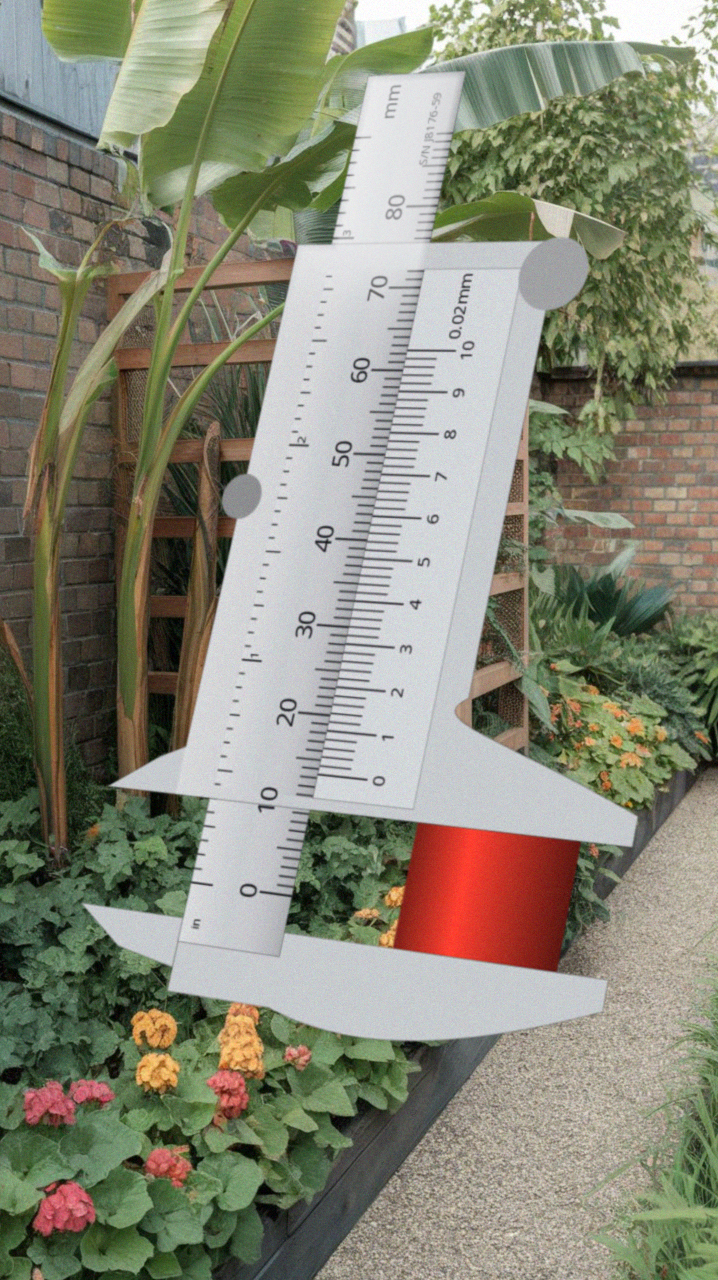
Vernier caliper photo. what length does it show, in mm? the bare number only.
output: 13.4
